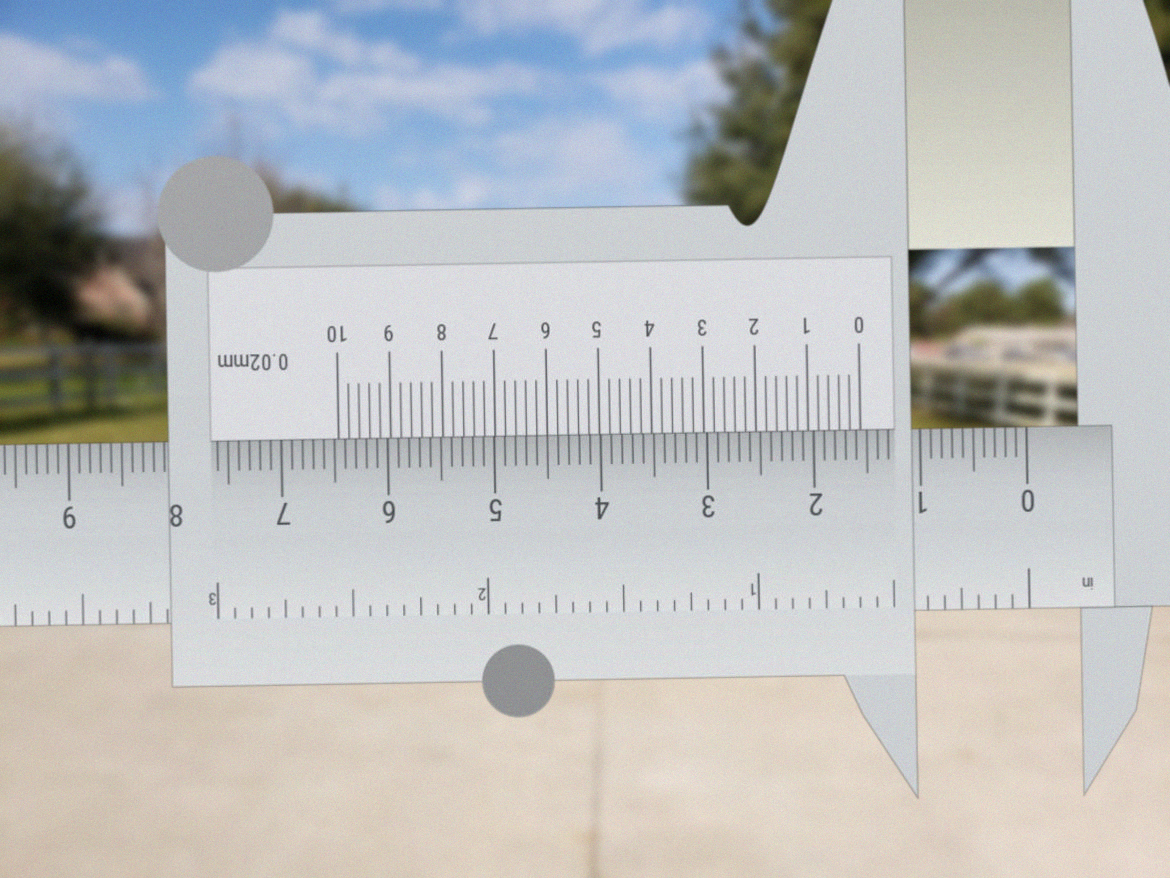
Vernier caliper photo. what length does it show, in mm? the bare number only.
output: 15.6
